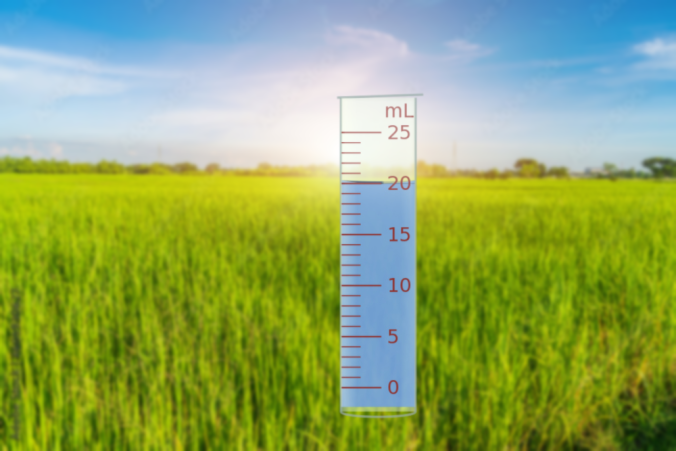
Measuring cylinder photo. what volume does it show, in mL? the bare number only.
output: 20
